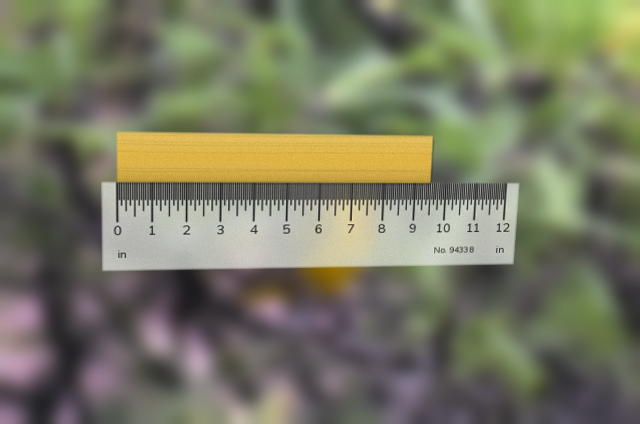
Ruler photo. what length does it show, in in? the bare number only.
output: 9.5
